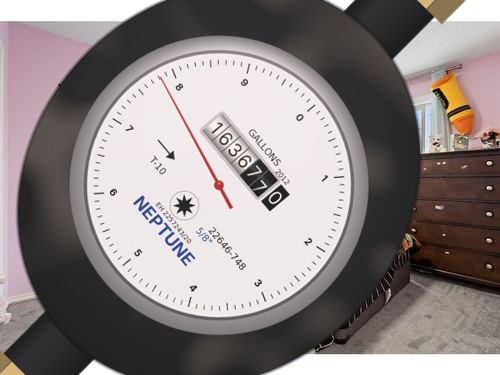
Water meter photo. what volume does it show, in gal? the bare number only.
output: 1636767.8
